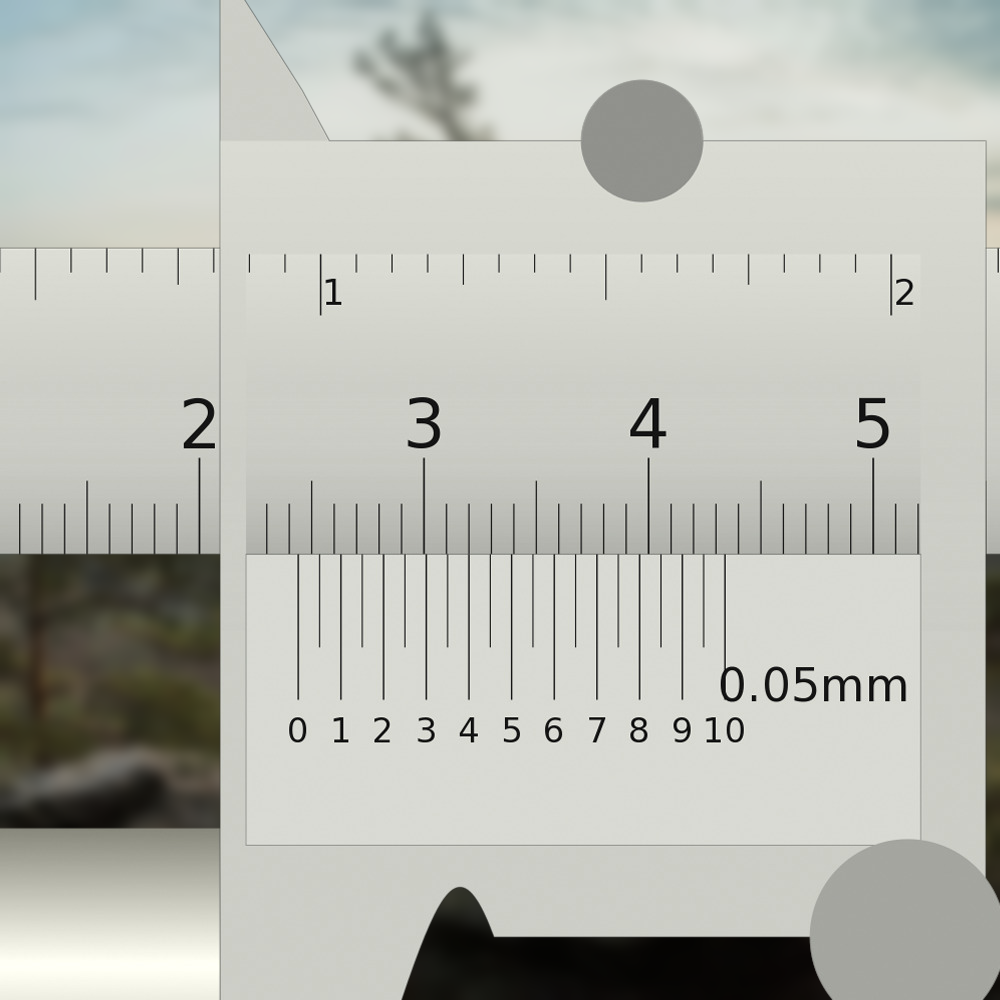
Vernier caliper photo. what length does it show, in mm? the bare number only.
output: 24.4
